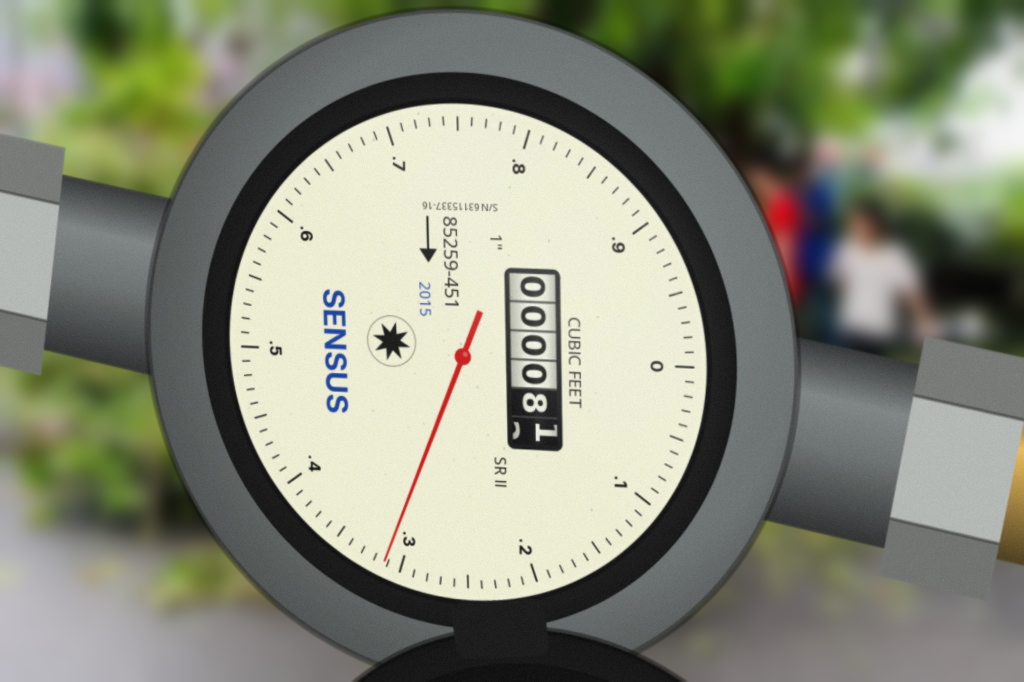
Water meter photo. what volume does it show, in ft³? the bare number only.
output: 81.31
